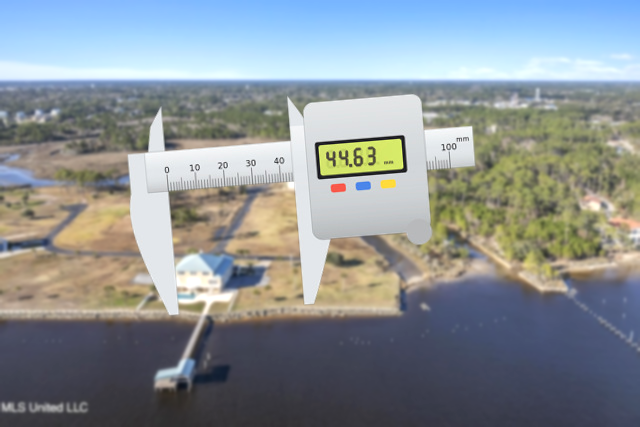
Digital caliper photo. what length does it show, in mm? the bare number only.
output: 44.63
